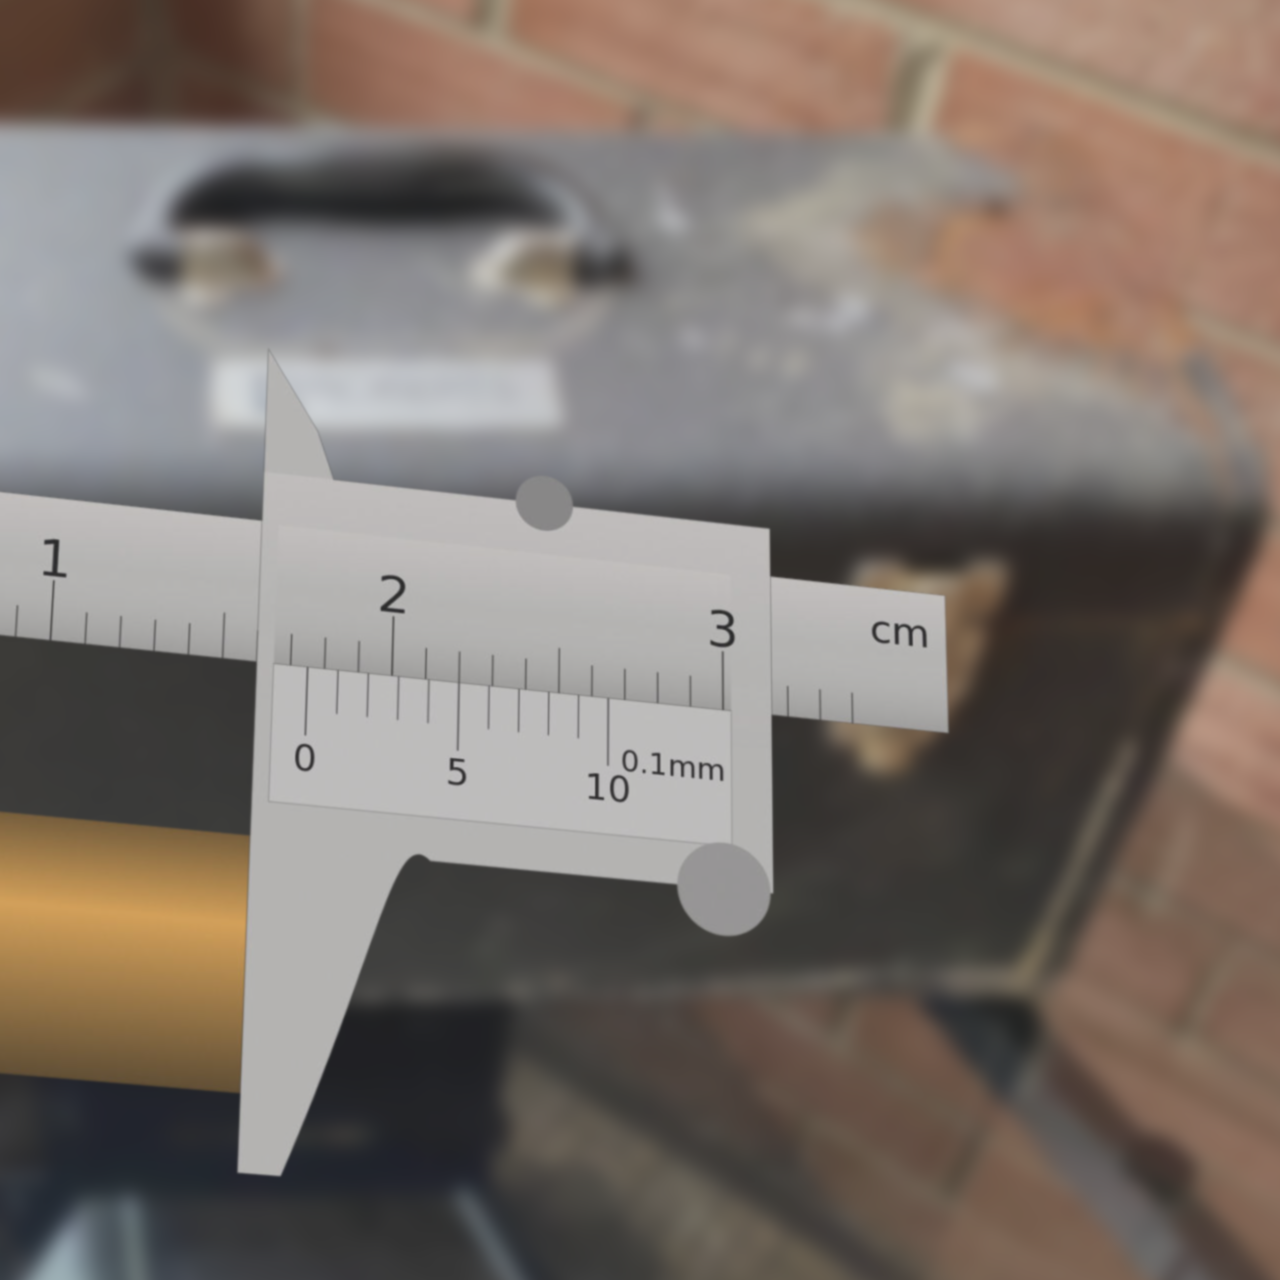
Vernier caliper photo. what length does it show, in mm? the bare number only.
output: 17.5
